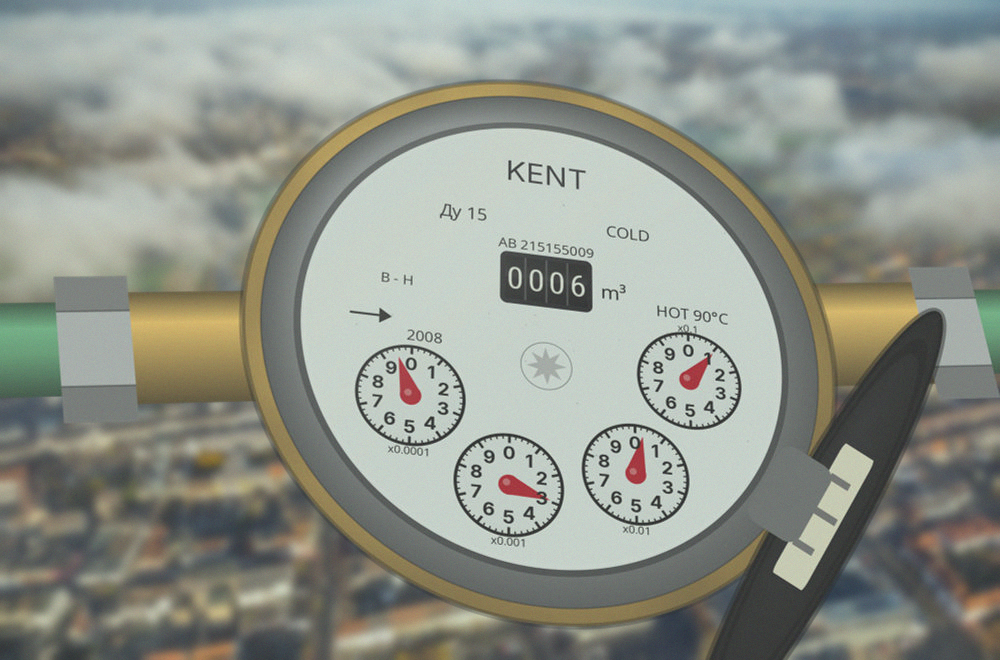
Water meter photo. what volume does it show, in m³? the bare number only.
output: 6.1029
